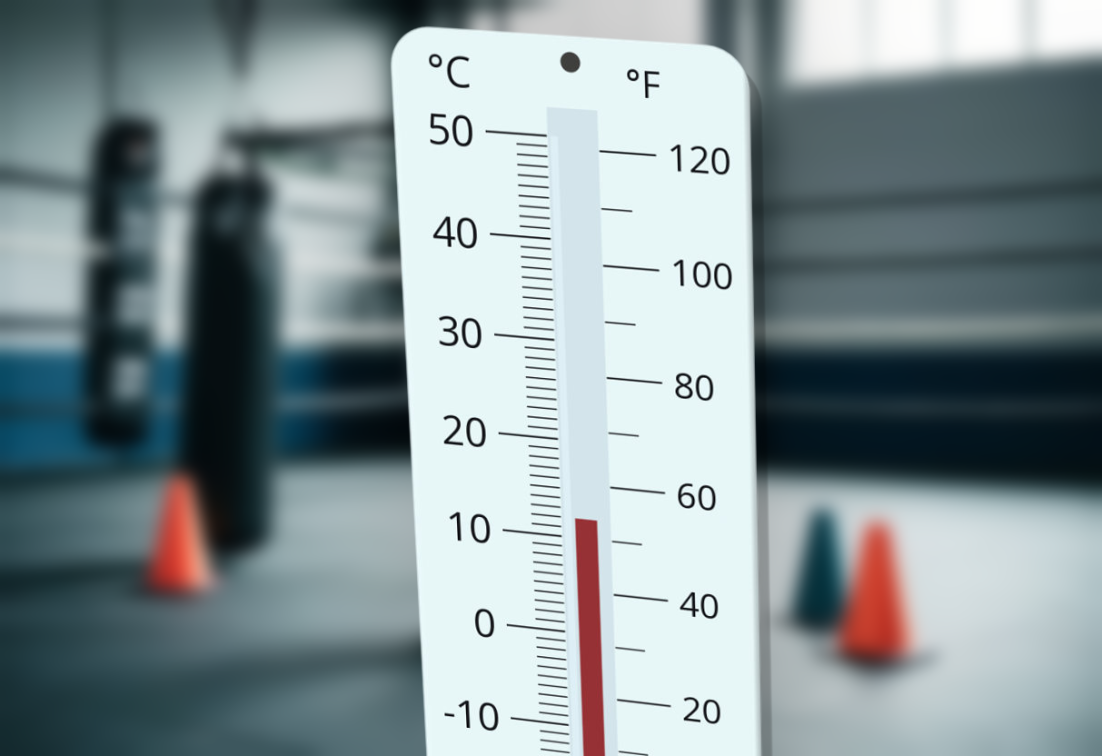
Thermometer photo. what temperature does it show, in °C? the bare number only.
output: 12
